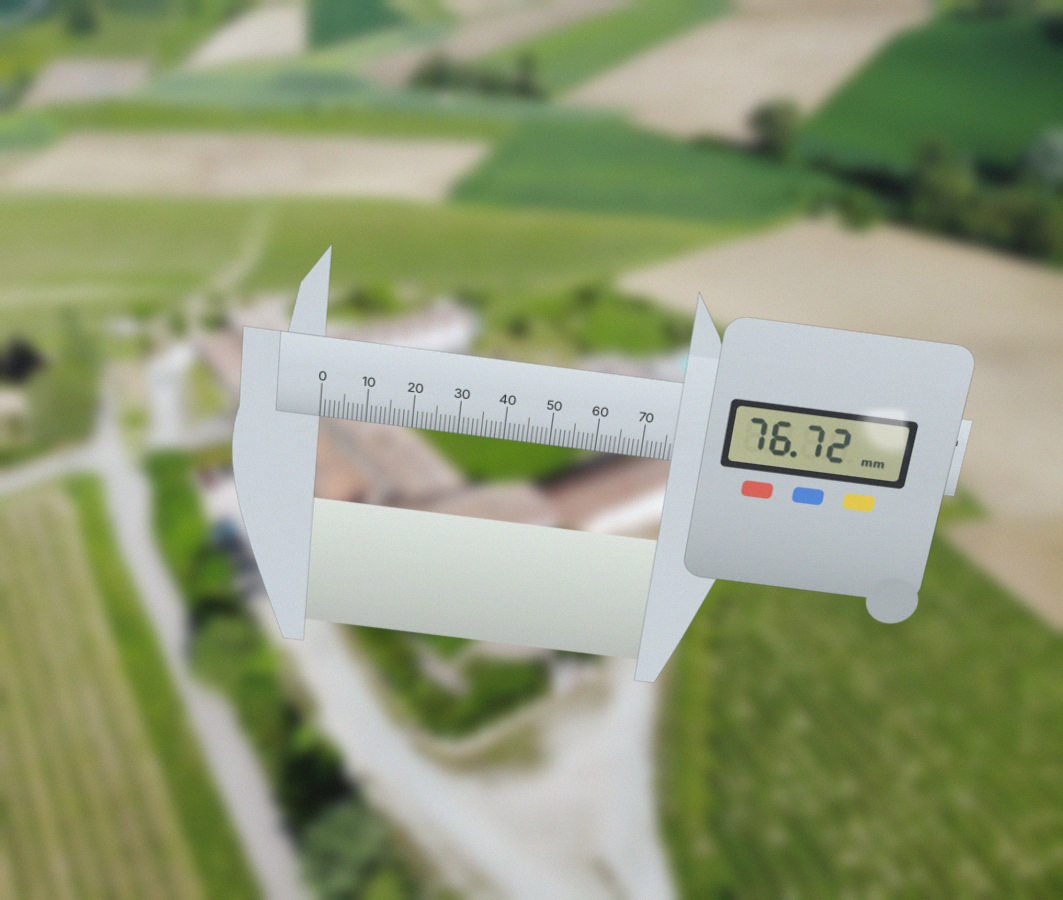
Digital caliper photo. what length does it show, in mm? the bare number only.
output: 76.72
